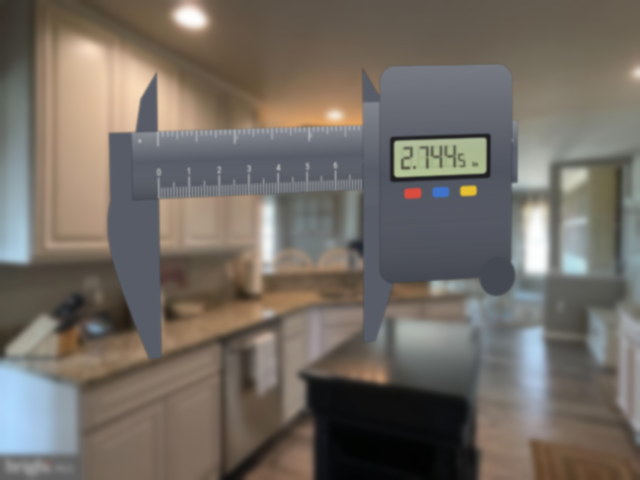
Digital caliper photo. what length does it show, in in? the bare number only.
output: 2.7445
